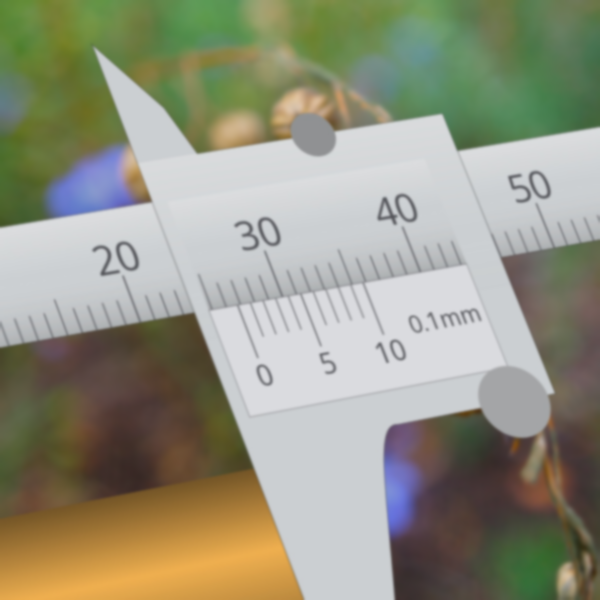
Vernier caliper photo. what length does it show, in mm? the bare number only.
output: 26.8
